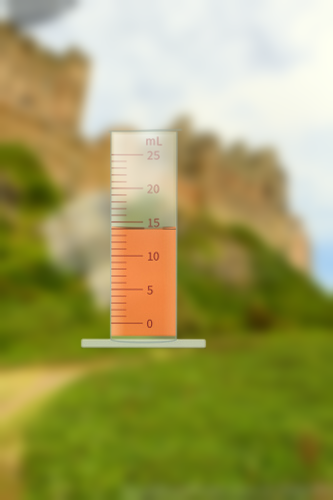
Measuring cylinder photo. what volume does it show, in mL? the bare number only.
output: 14
